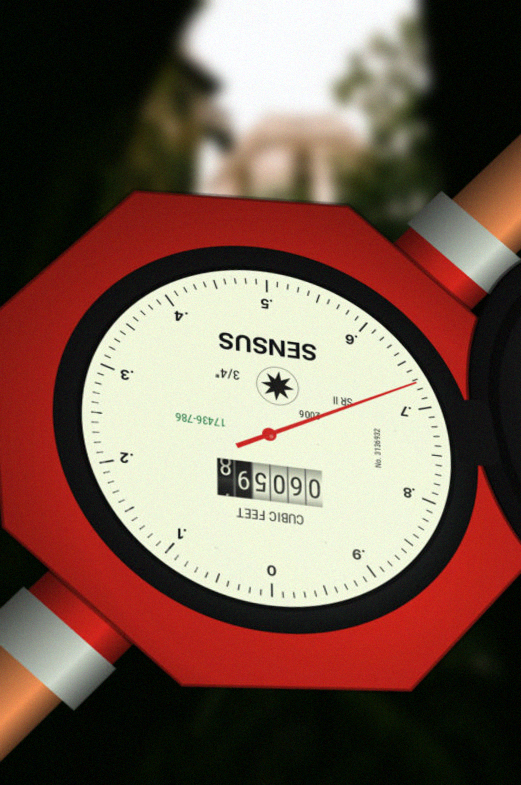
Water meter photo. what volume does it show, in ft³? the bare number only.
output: 60597.67
